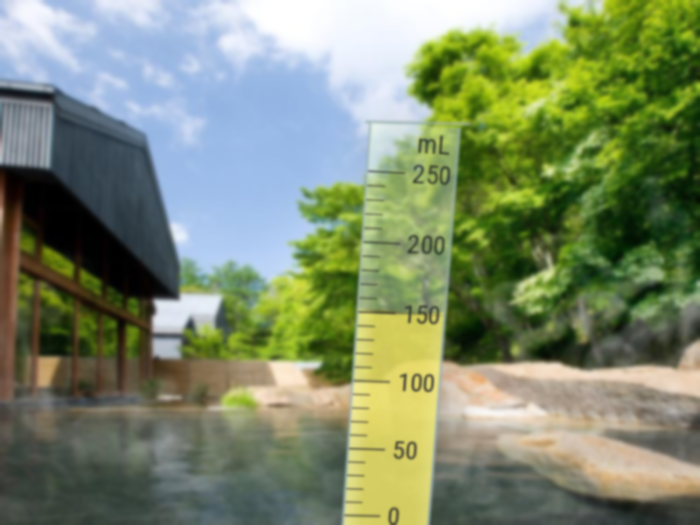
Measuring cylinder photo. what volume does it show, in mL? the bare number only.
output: 150
